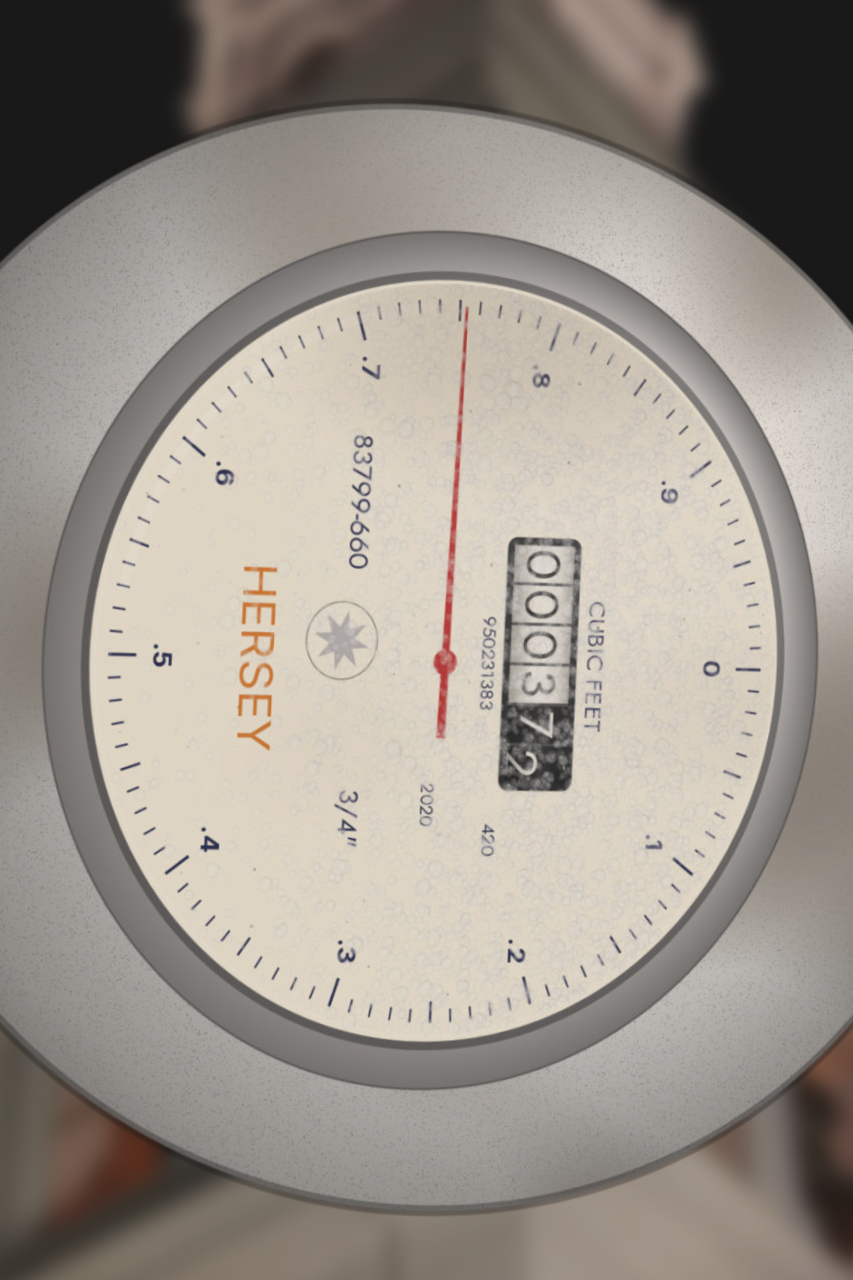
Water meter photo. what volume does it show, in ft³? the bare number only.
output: 371.75
